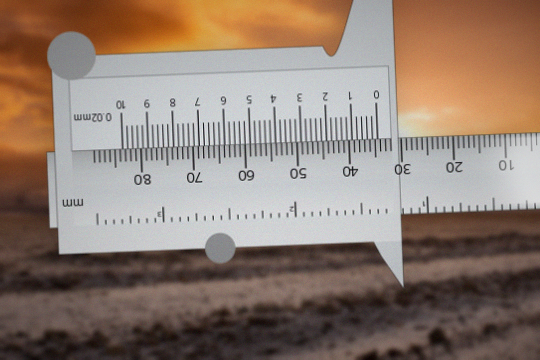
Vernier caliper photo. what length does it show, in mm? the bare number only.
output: 34.5
